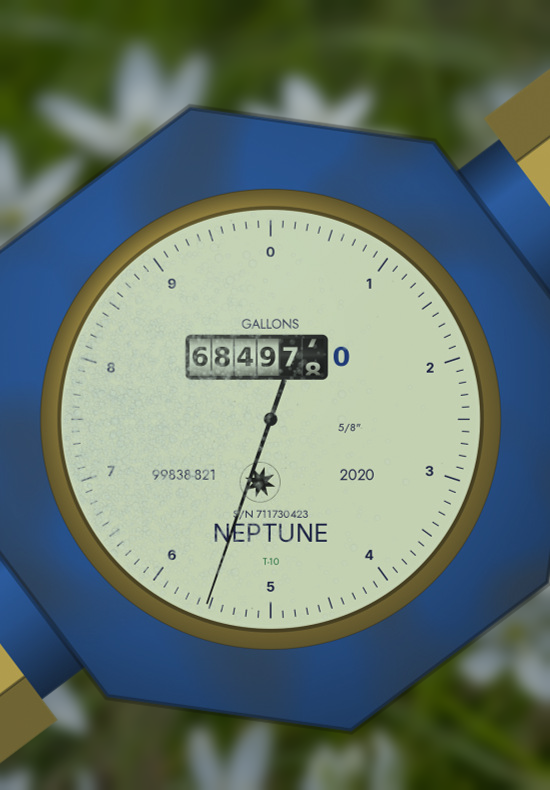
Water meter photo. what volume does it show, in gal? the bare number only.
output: 6849775.5
